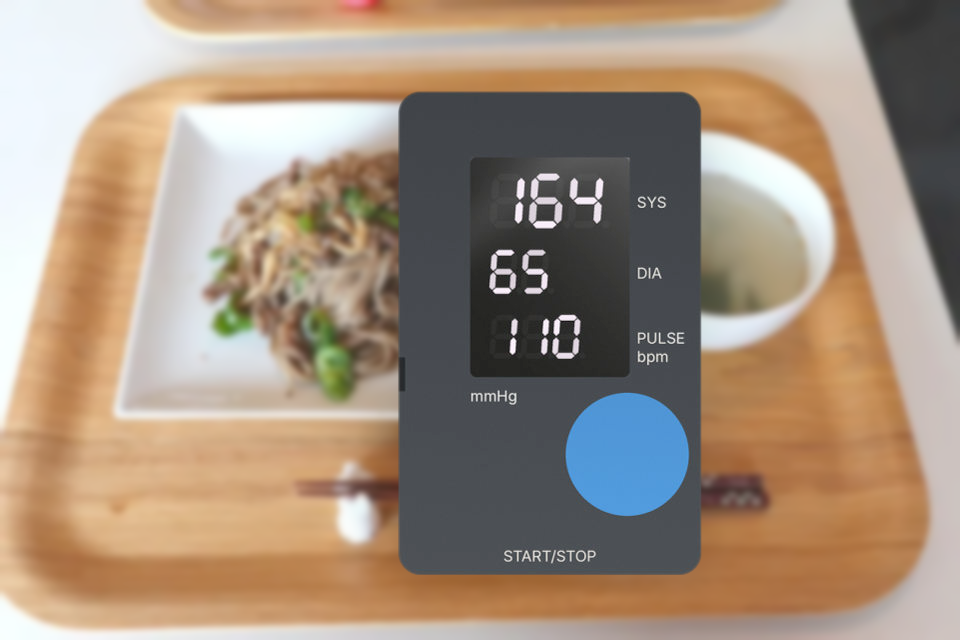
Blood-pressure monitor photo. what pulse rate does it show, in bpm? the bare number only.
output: 110
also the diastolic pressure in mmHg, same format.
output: 65
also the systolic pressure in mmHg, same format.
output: 164
